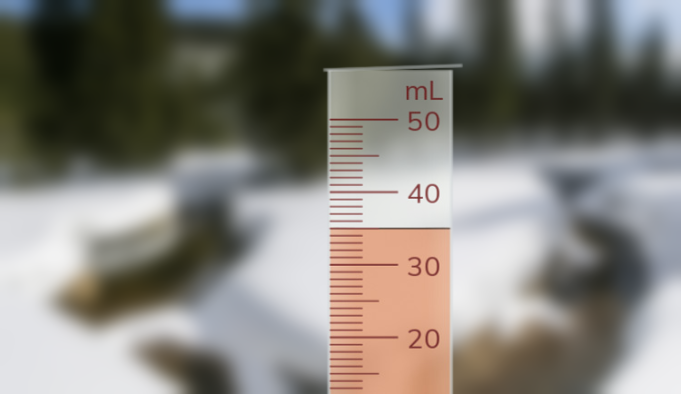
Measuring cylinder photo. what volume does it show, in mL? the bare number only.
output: 35
